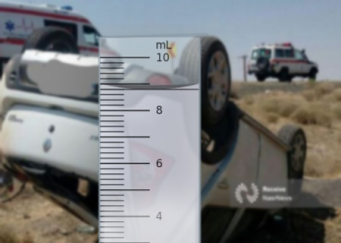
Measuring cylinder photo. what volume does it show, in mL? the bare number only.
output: 8.8
